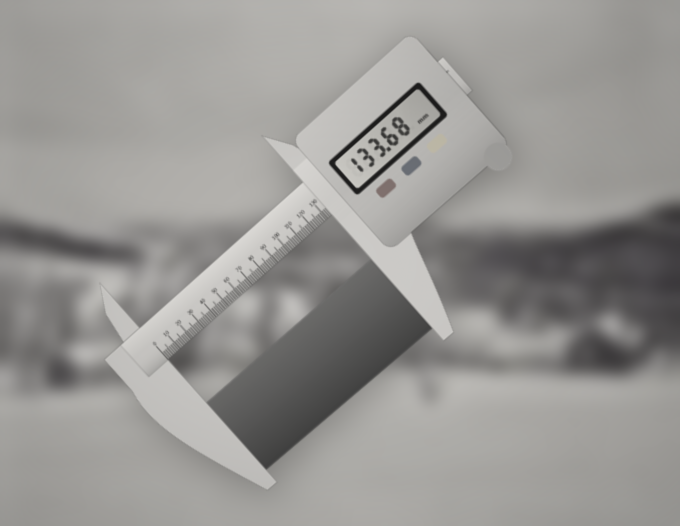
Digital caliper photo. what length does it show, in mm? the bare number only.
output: 133.68
